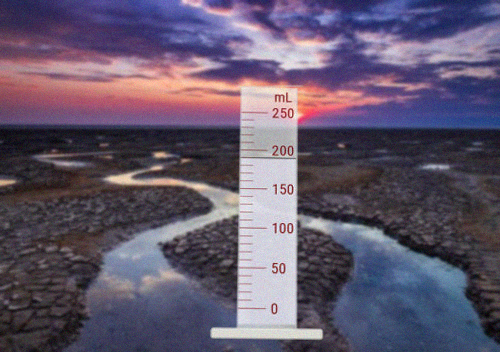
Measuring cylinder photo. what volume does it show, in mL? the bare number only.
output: 190
